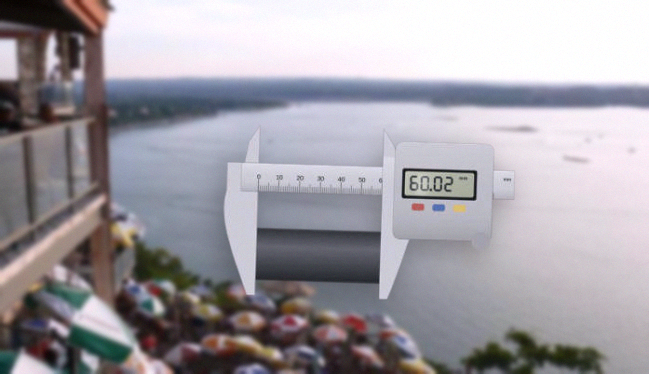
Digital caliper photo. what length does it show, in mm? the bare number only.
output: 60.02
